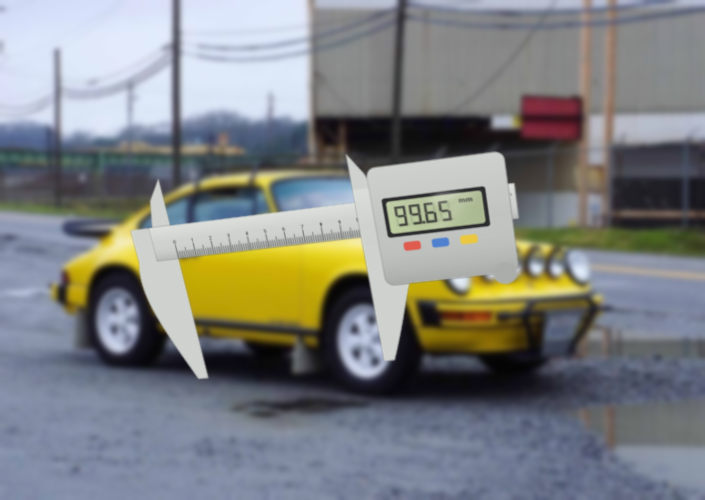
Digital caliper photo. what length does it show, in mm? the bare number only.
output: 99.65
